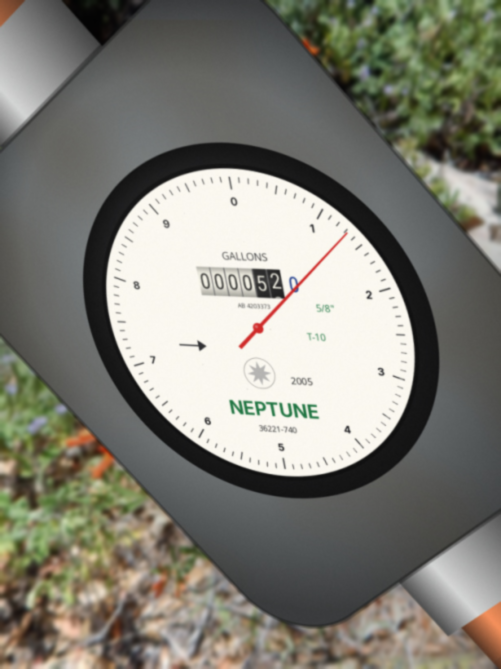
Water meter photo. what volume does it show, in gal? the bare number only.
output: 521.3
